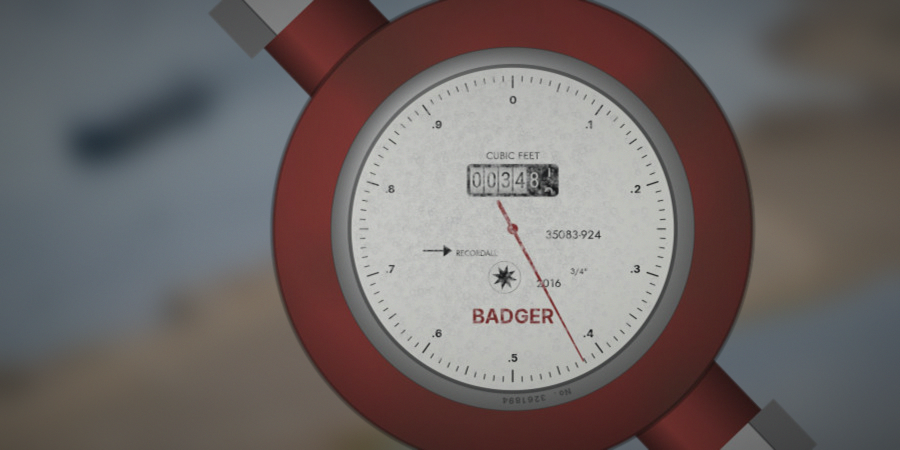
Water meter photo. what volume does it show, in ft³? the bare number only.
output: 3481.42
